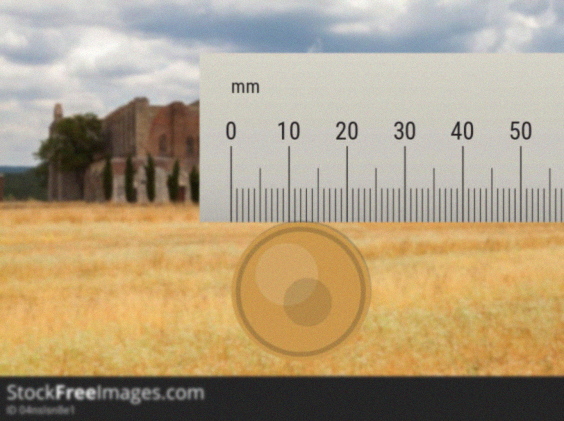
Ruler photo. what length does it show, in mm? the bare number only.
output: 24
